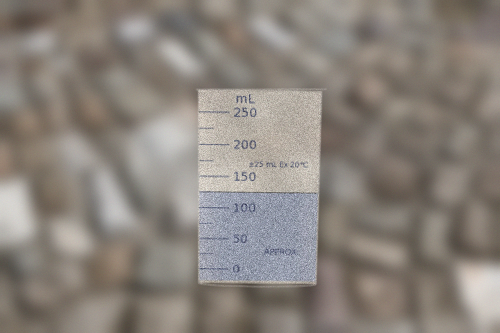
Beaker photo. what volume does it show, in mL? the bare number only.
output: 125
